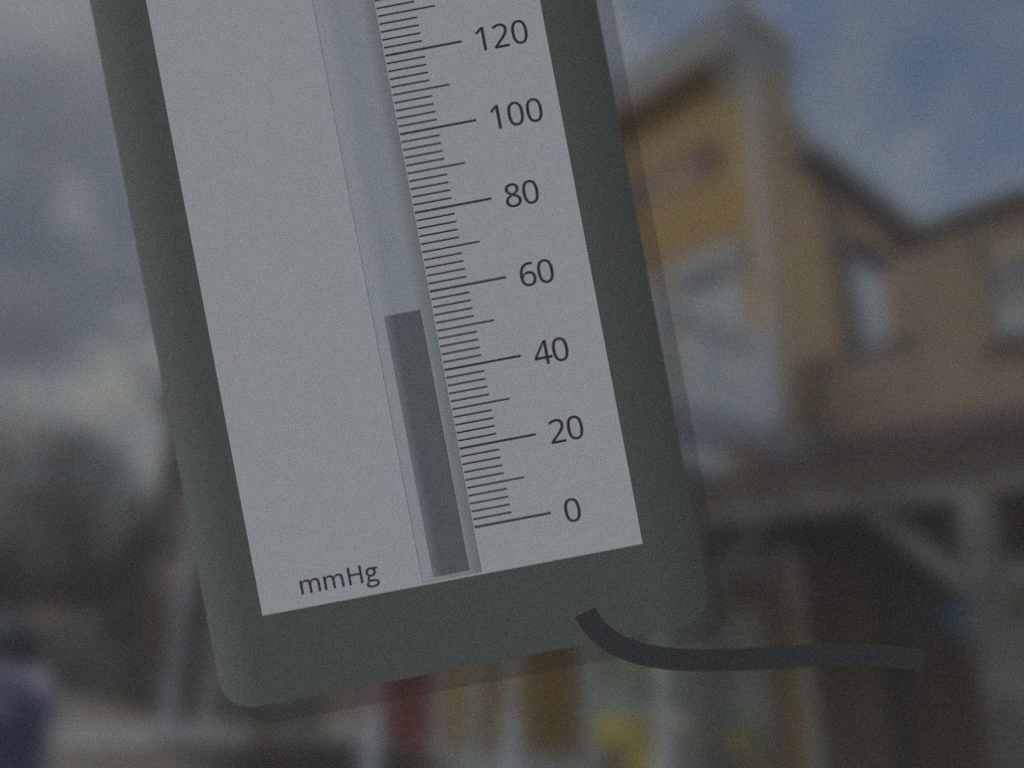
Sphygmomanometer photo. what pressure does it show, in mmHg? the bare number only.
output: 56
